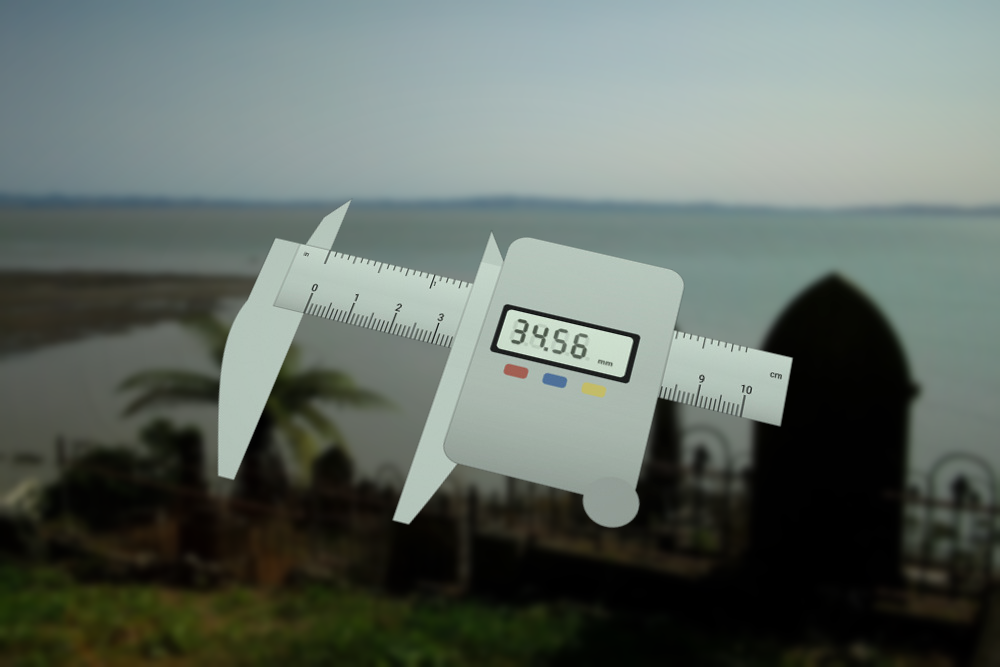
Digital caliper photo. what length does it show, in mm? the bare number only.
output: 34.56
